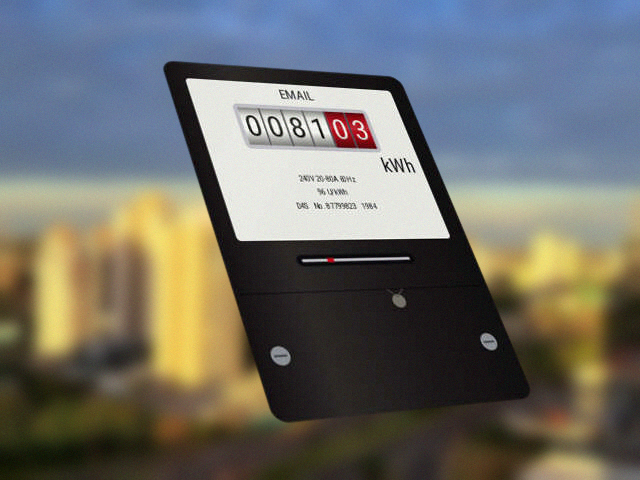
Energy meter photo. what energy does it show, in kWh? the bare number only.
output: 81.03
